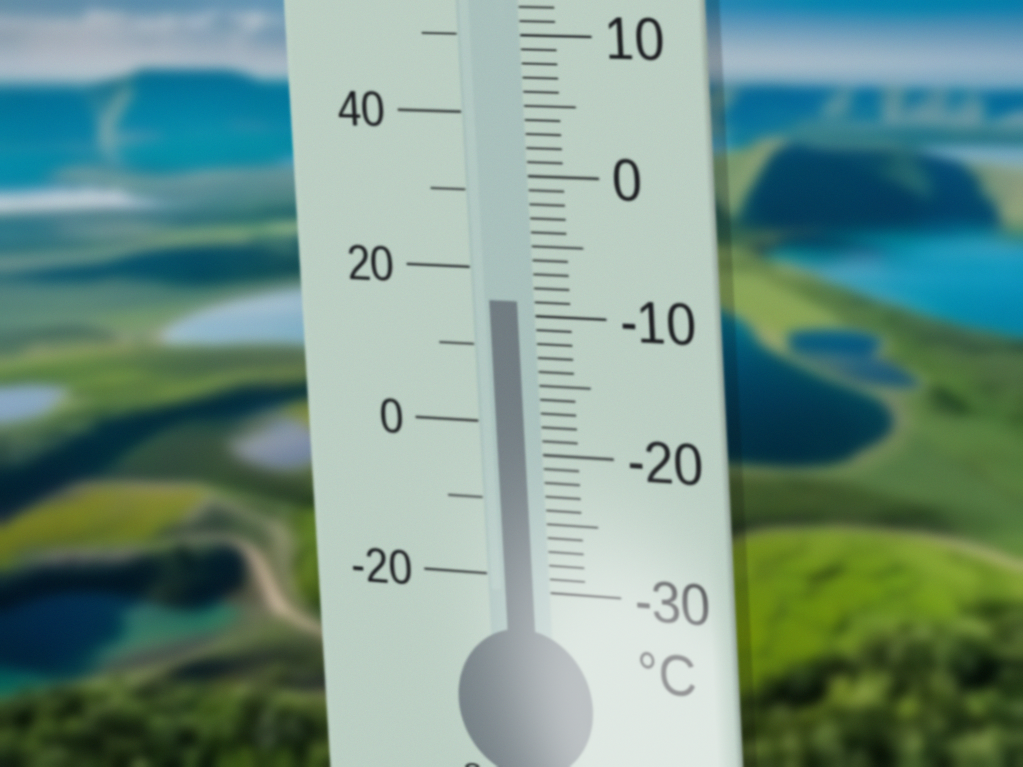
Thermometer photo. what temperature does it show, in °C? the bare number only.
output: -9
